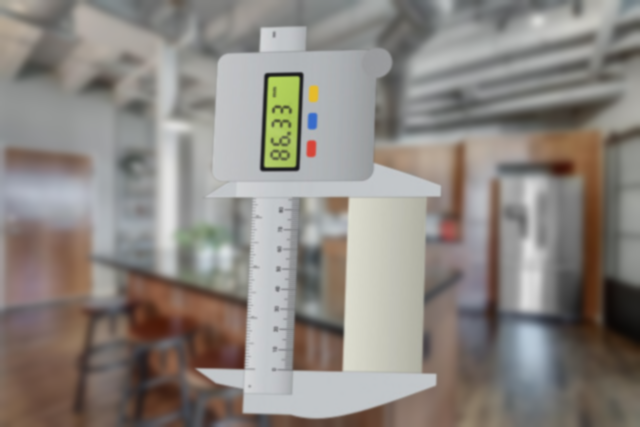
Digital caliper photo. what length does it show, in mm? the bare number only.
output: 86.33
